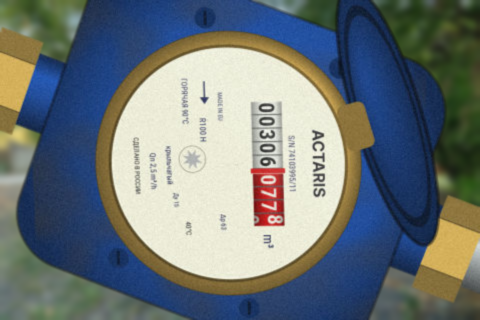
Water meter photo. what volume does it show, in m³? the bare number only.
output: 306.0778
